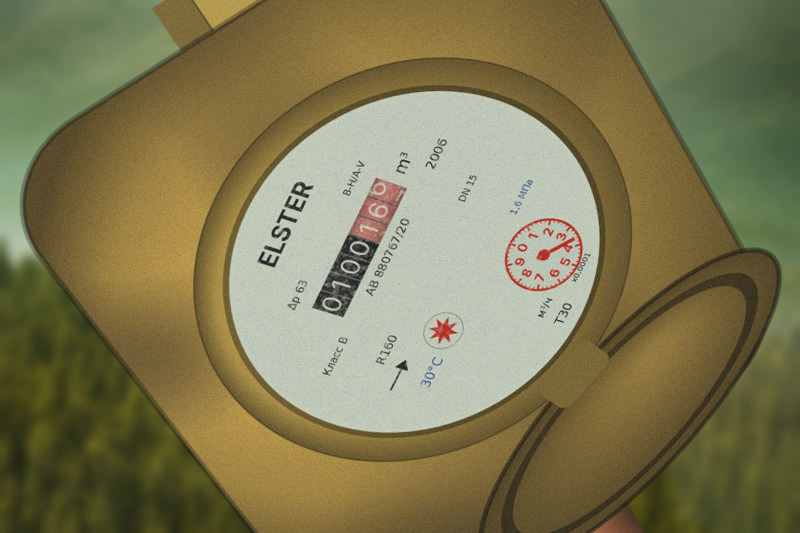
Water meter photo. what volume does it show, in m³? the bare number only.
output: 100.1663
